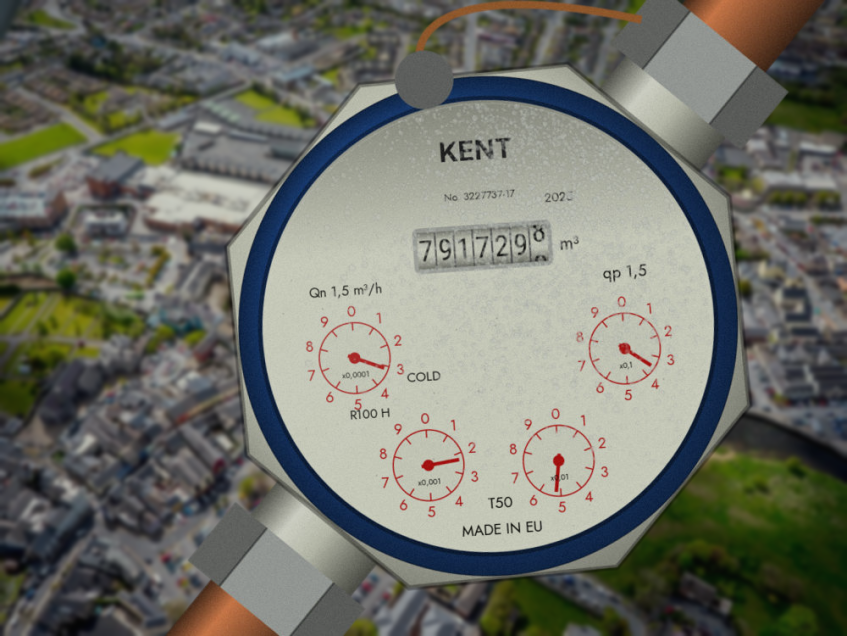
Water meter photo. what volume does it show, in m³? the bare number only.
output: 7917298.3523
